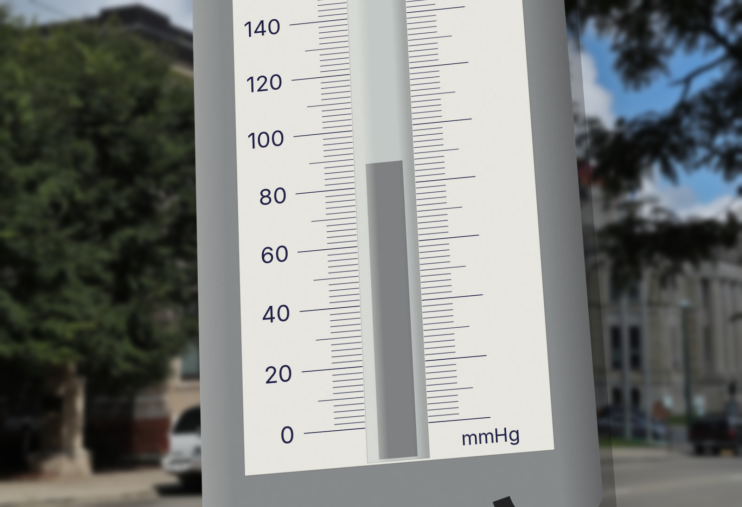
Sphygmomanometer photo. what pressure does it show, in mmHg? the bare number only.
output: 88
